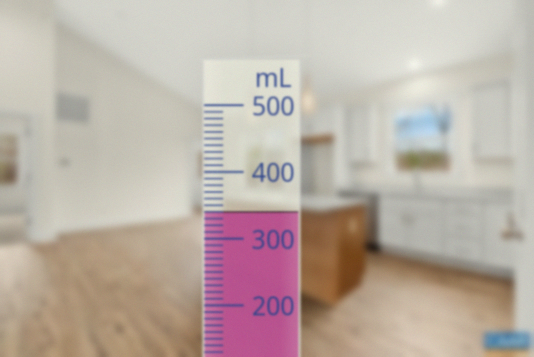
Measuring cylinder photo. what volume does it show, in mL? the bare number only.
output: 340
